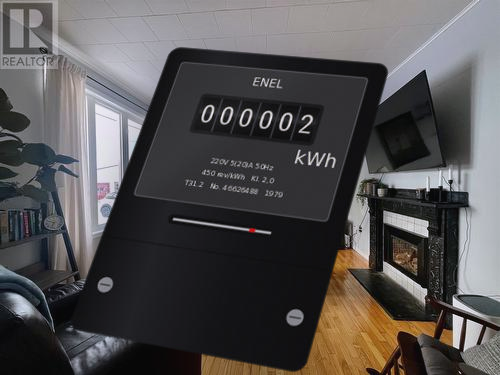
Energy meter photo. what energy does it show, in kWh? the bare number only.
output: 2
